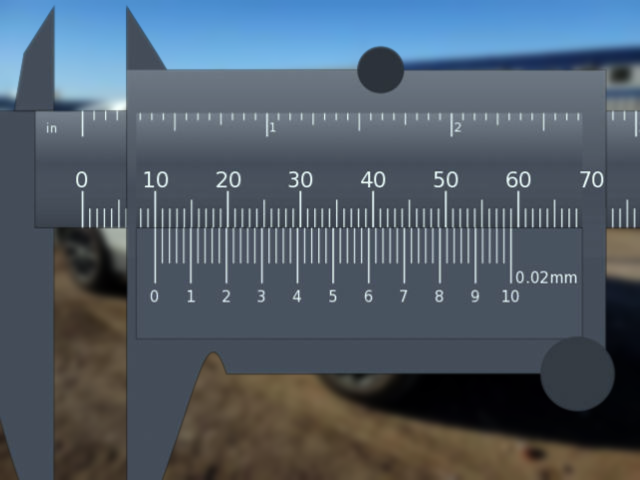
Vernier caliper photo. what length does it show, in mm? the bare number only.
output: 10.0
